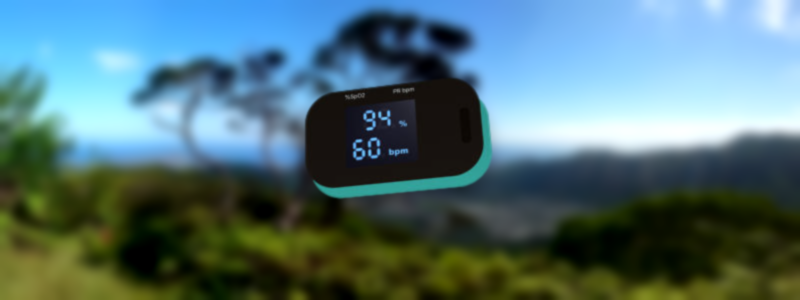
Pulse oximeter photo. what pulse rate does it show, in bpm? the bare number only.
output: 60
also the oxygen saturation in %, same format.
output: 94
